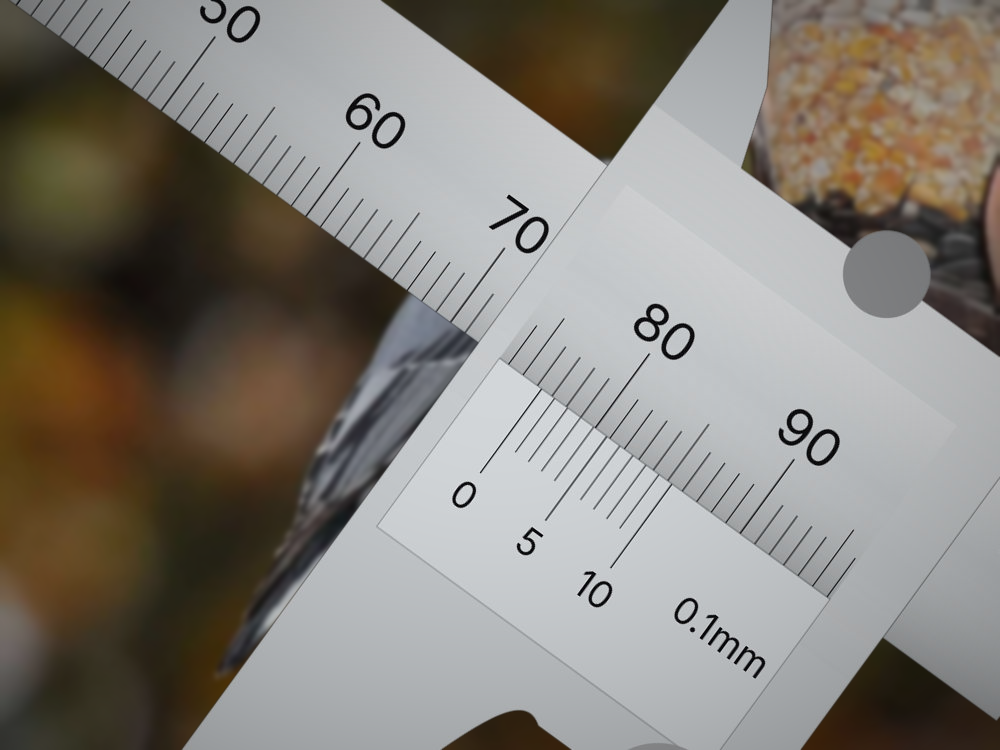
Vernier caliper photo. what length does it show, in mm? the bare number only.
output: 76.3
